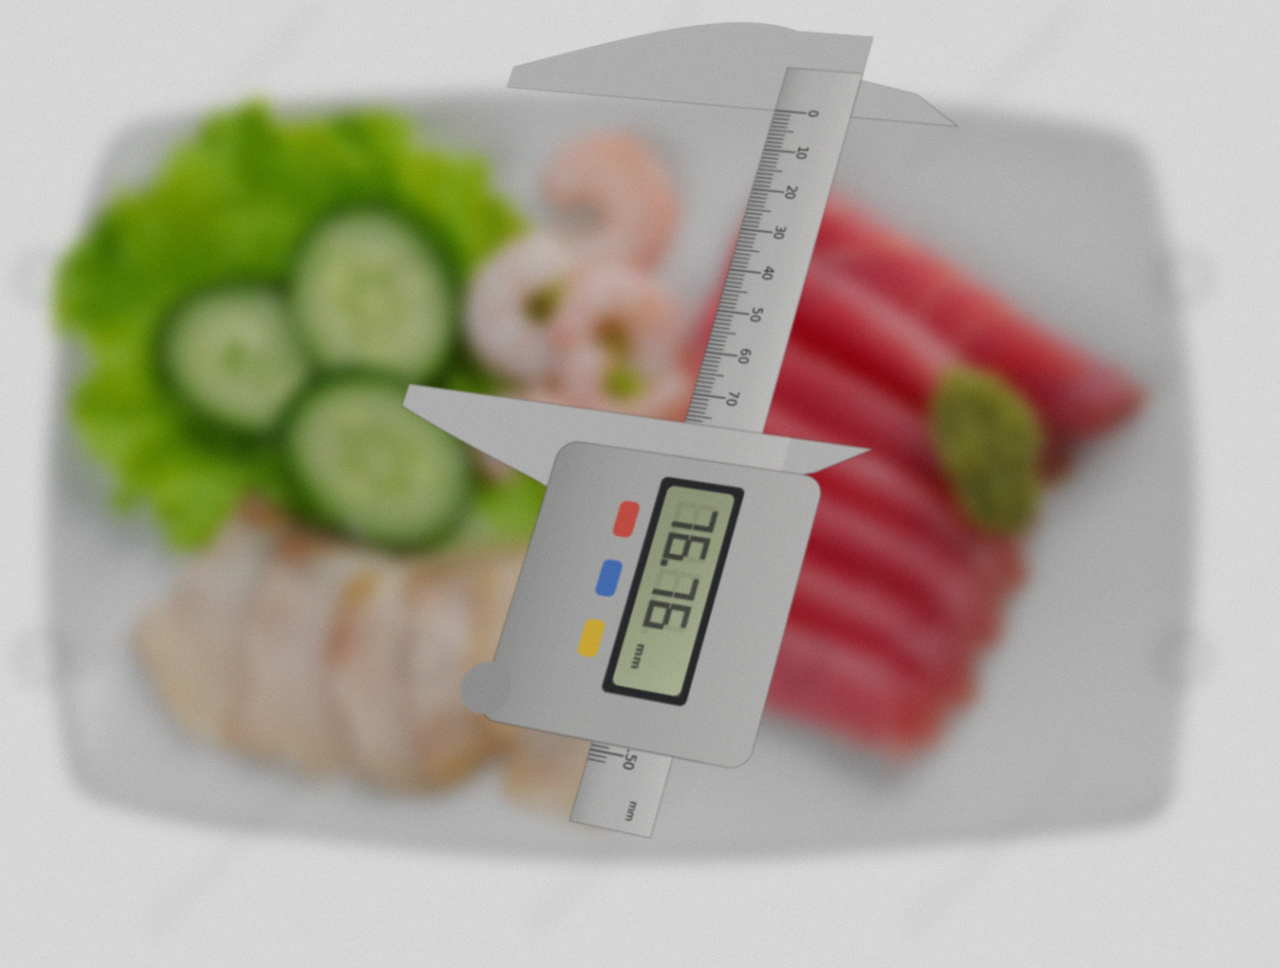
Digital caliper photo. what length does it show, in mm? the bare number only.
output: 76.76
